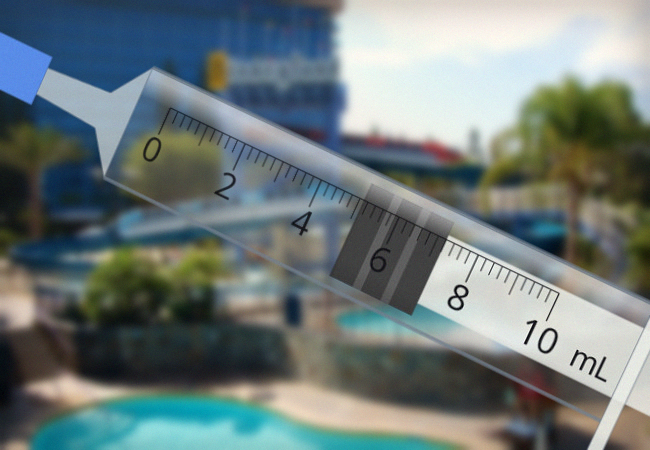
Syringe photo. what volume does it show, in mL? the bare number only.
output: 5.1
